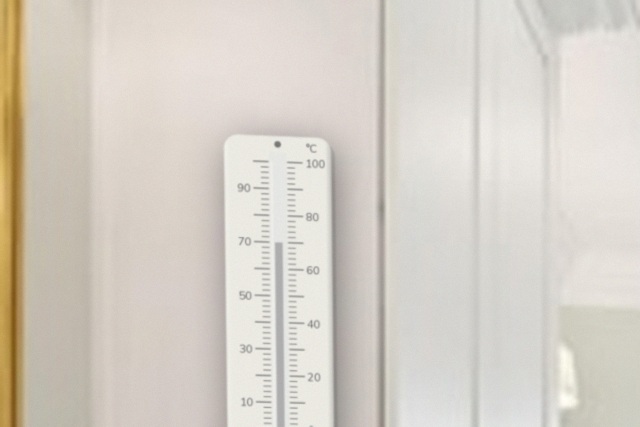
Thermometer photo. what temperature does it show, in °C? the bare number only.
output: 70
